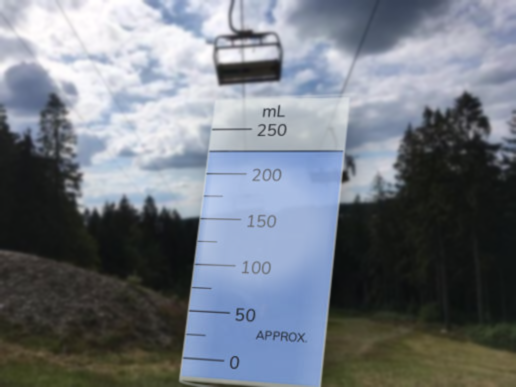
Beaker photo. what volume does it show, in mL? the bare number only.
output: 225
